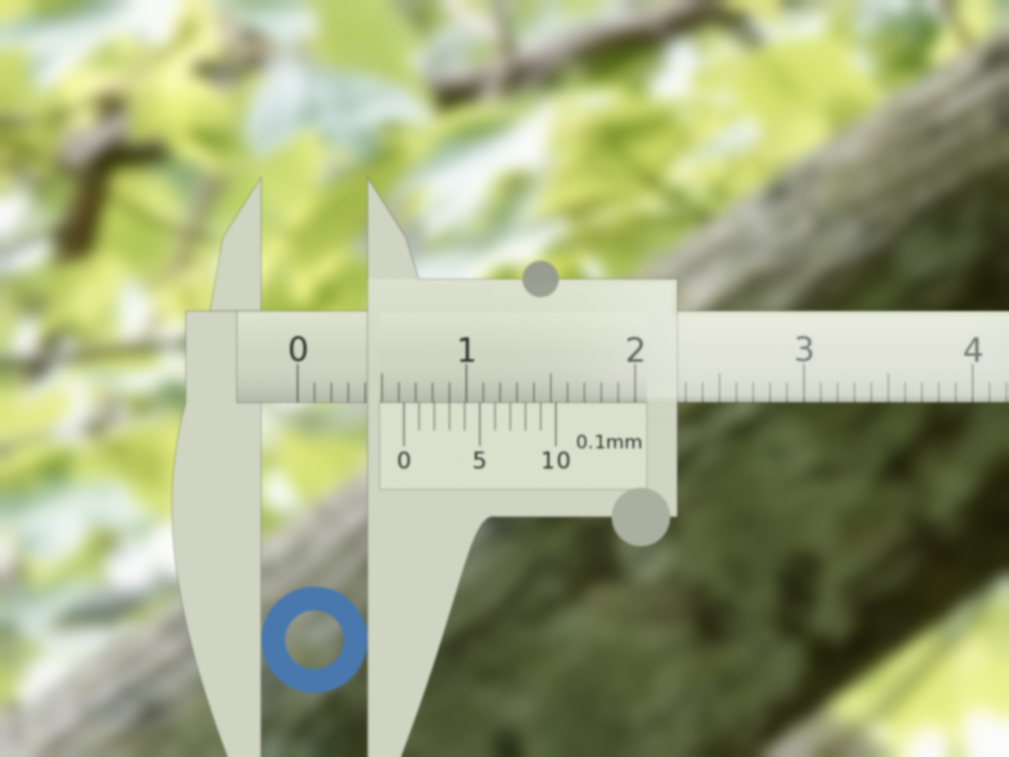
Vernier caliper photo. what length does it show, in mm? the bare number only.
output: 6.3
